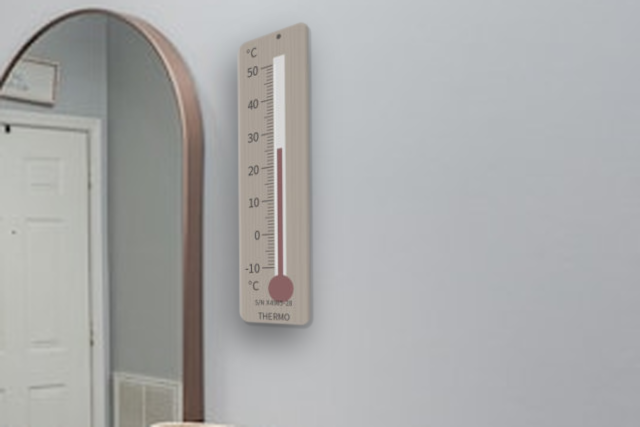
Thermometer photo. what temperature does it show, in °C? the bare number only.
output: 25
